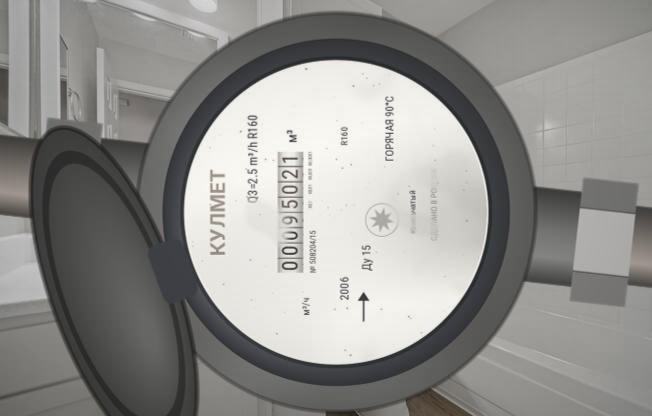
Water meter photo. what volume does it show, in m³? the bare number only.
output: 9.5021
